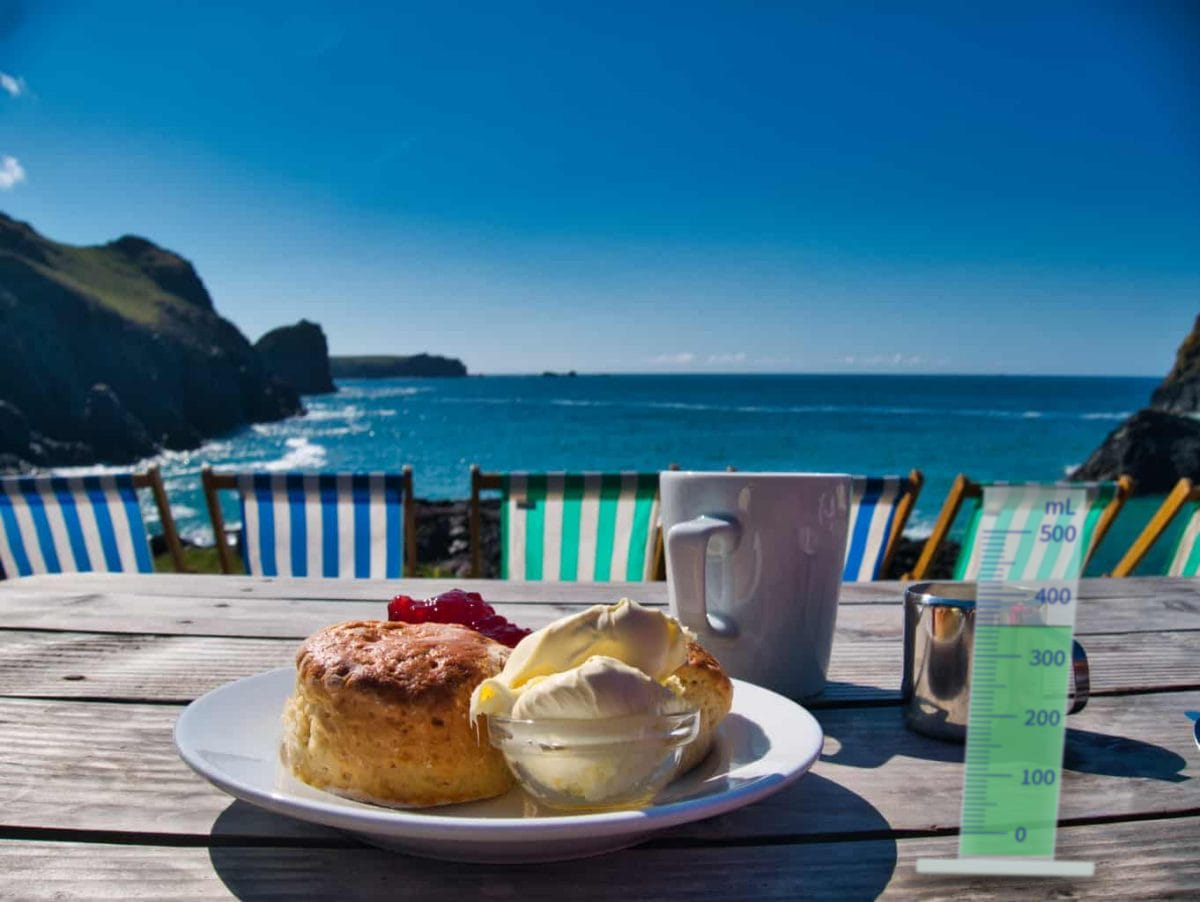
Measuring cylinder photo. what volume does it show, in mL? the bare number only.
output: 350
